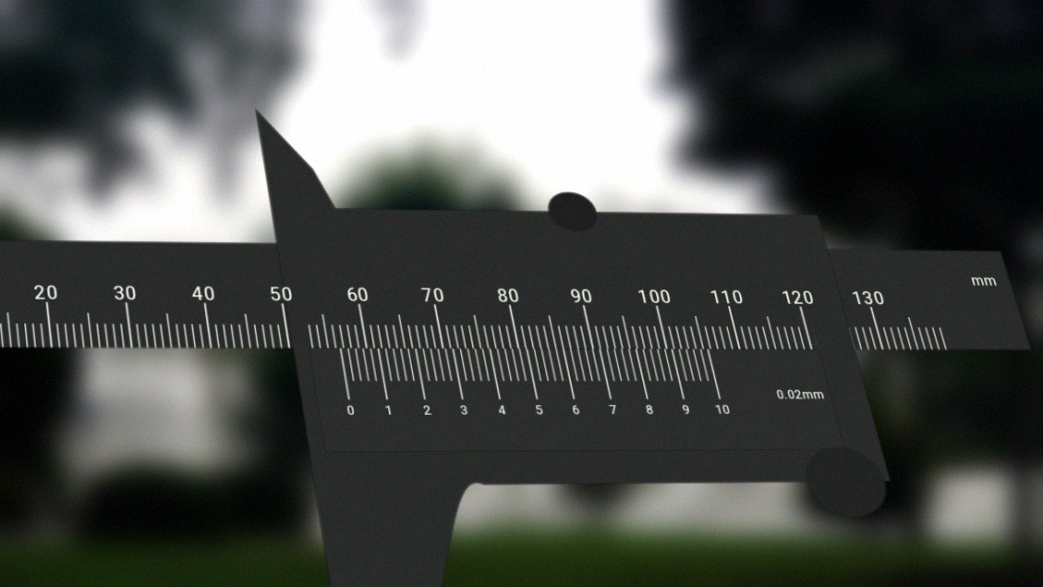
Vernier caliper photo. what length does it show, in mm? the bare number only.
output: 56.6
